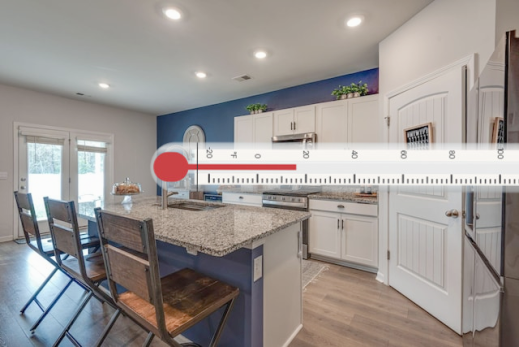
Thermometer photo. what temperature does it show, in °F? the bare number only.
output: 16
